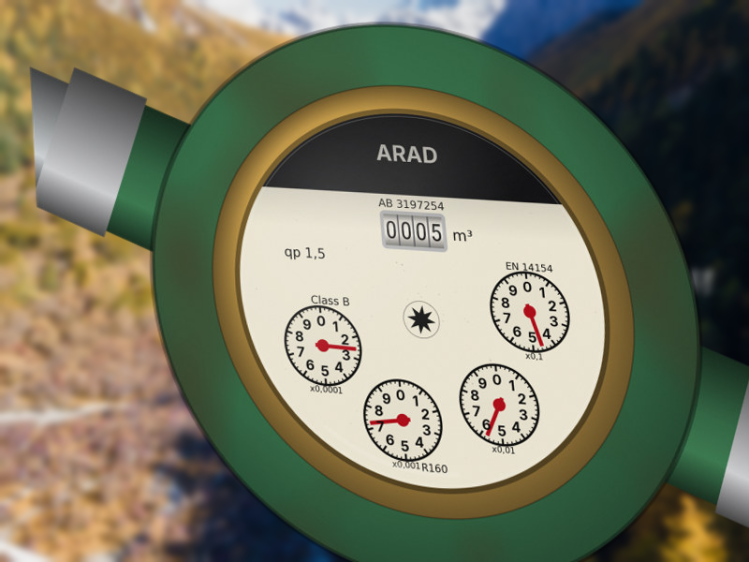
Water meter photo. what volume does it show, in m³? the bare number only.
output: 5.4572
